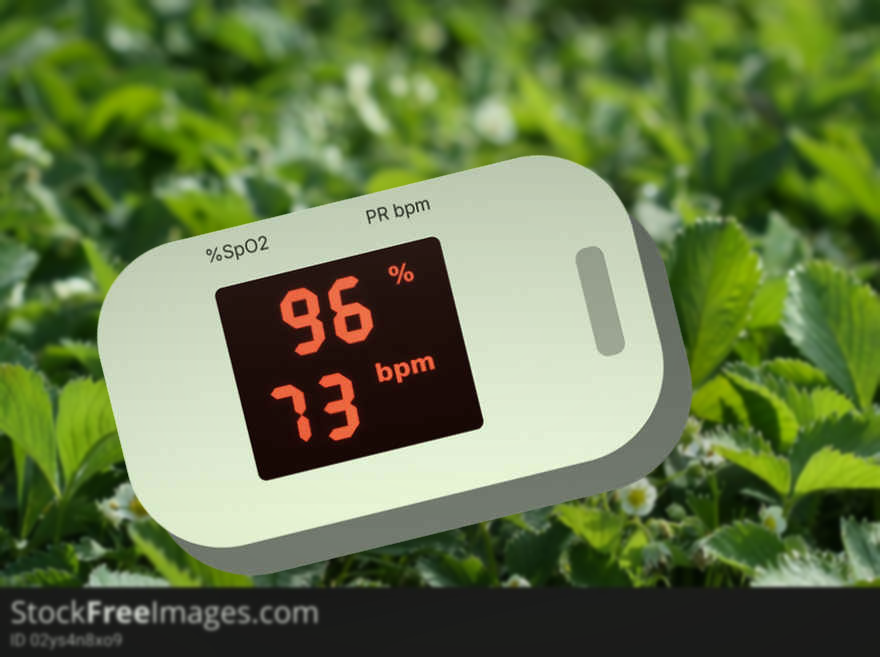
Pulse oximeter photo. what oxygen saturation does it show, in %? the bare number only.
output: 96
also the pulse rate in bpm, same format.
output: 73
